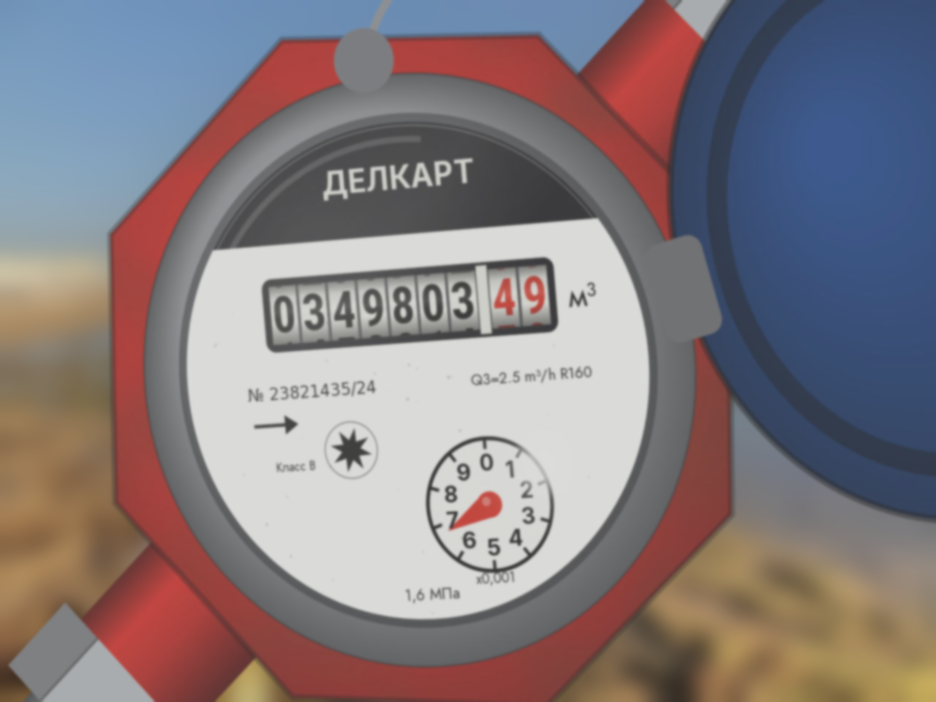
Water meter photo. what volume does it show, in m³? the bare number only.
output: 349803.496
